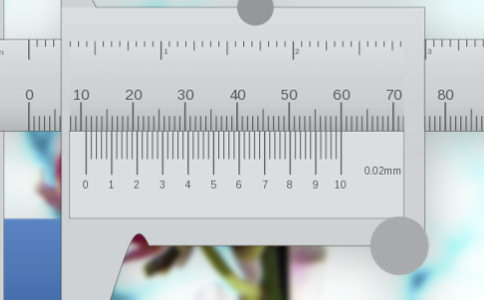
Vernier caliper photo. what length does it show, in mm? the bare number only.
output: 11.0
